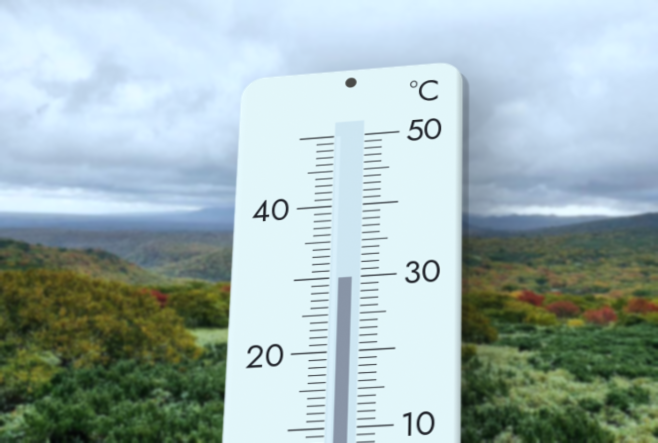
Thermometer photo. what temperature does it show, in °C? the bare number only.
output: 30
